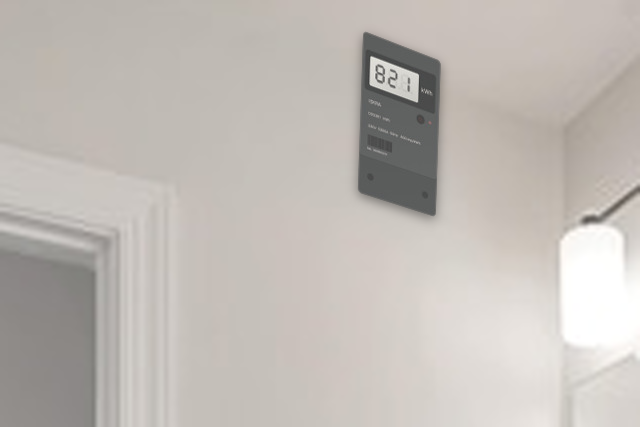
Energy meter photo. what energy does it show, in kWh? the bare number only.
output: 821
